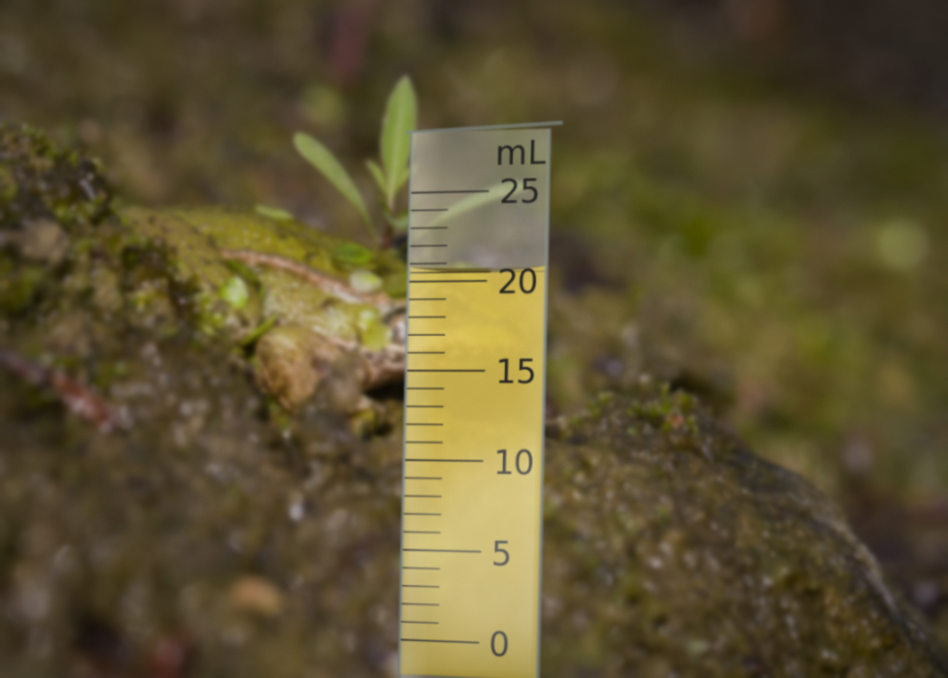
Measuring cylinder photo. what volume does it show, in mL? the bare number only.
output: 20.5
